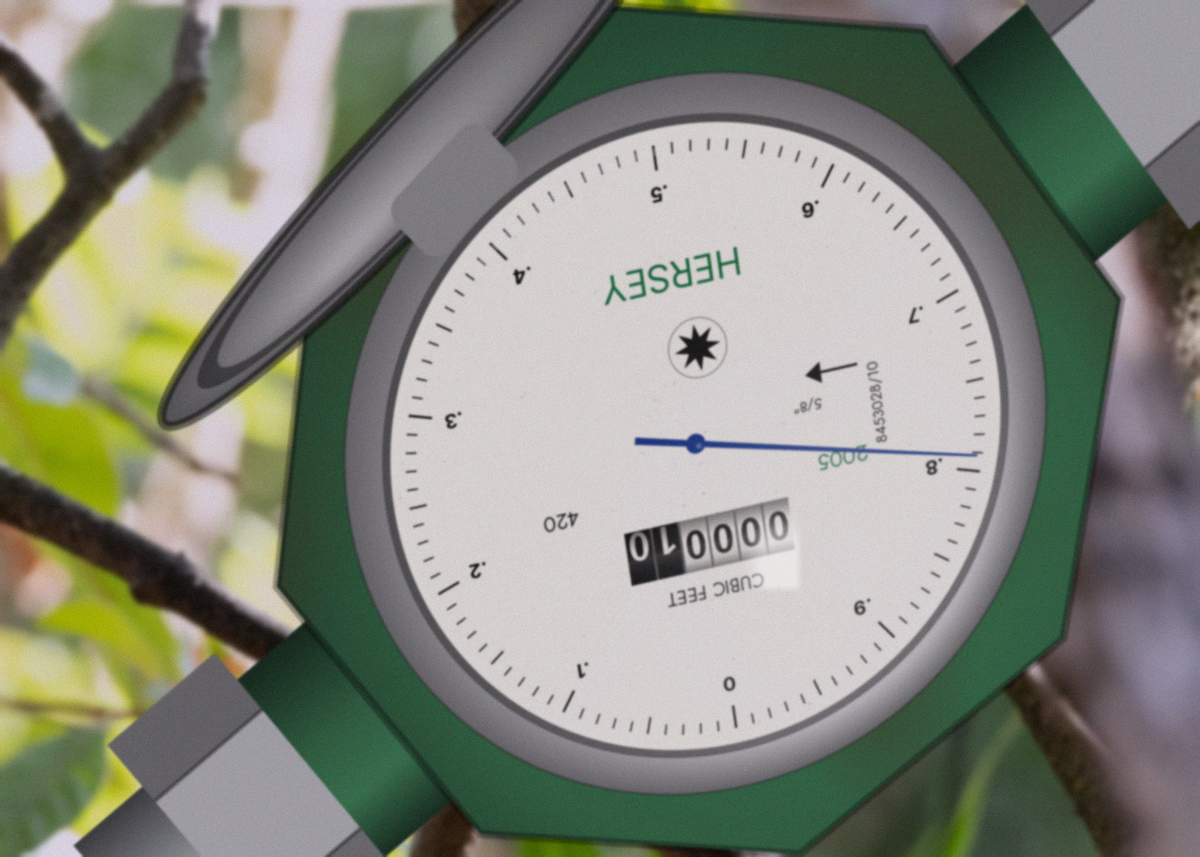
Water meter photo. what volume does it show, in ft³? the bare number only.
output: 9.79
